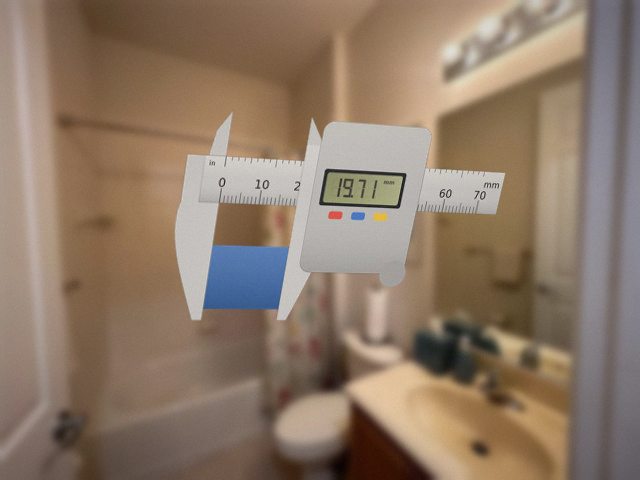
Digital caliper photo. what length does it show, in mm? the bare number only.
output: 19.71
